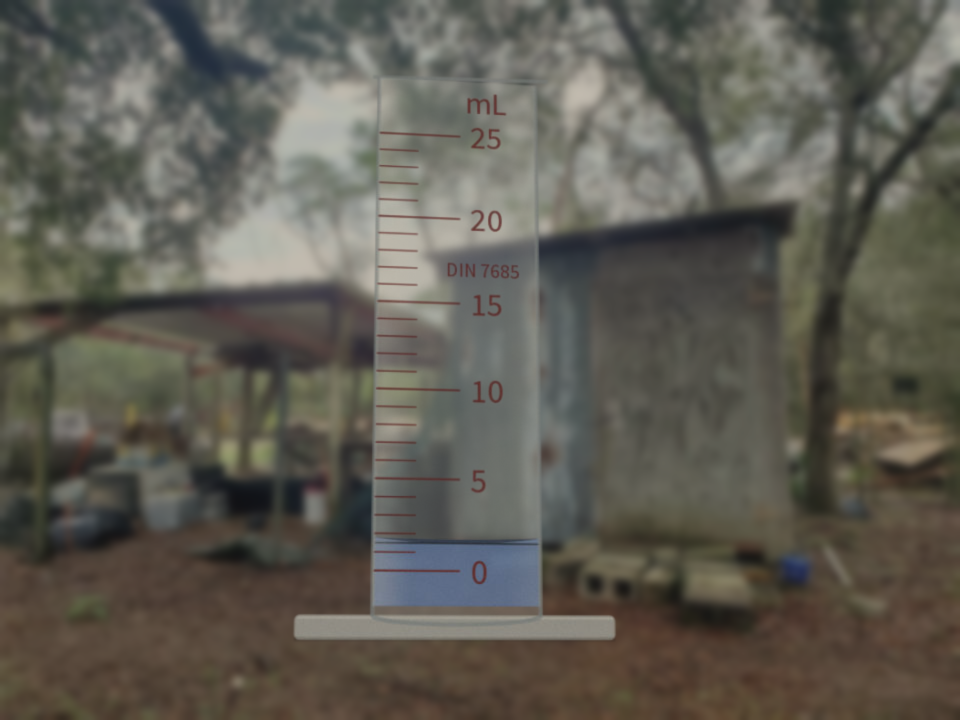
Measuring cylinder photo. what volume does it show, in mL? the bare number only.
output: 1.5
